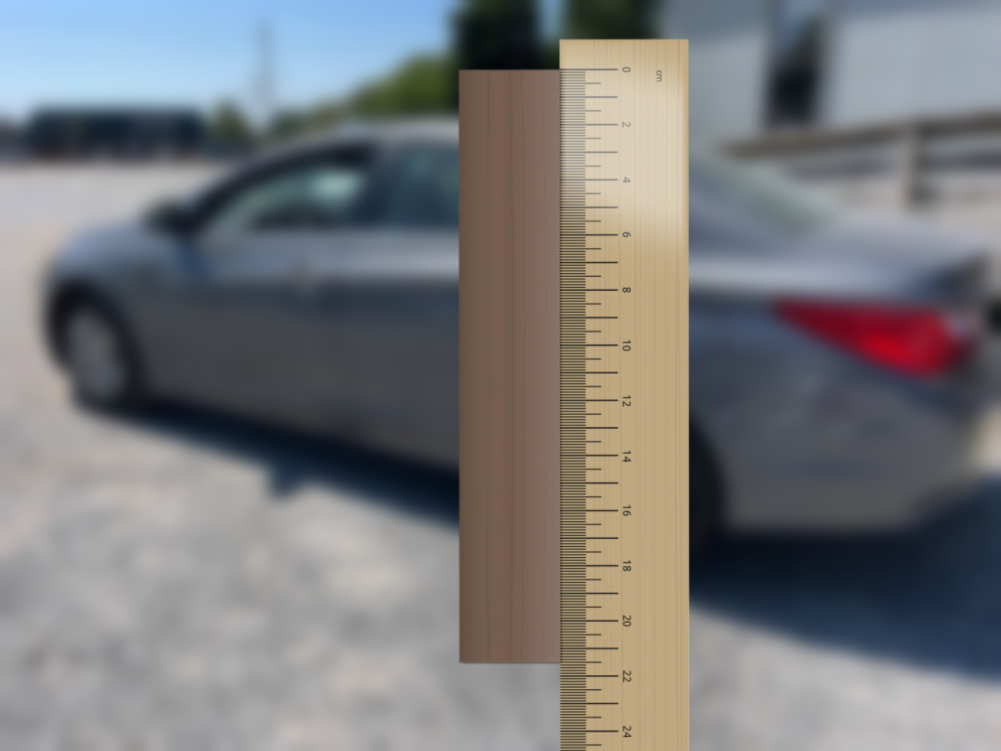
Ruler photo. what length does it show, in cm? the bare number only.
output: 21.5
